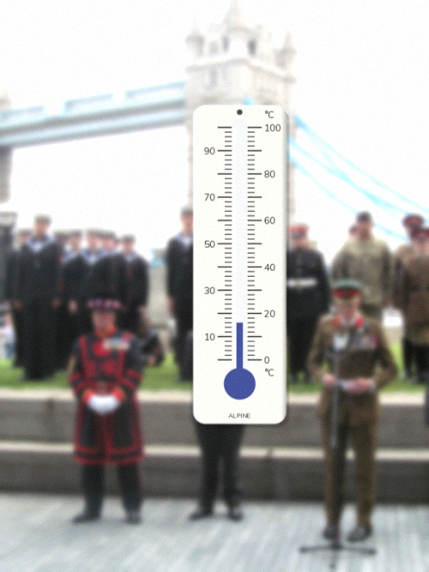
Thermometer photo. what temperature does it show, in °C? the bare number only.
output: 16
